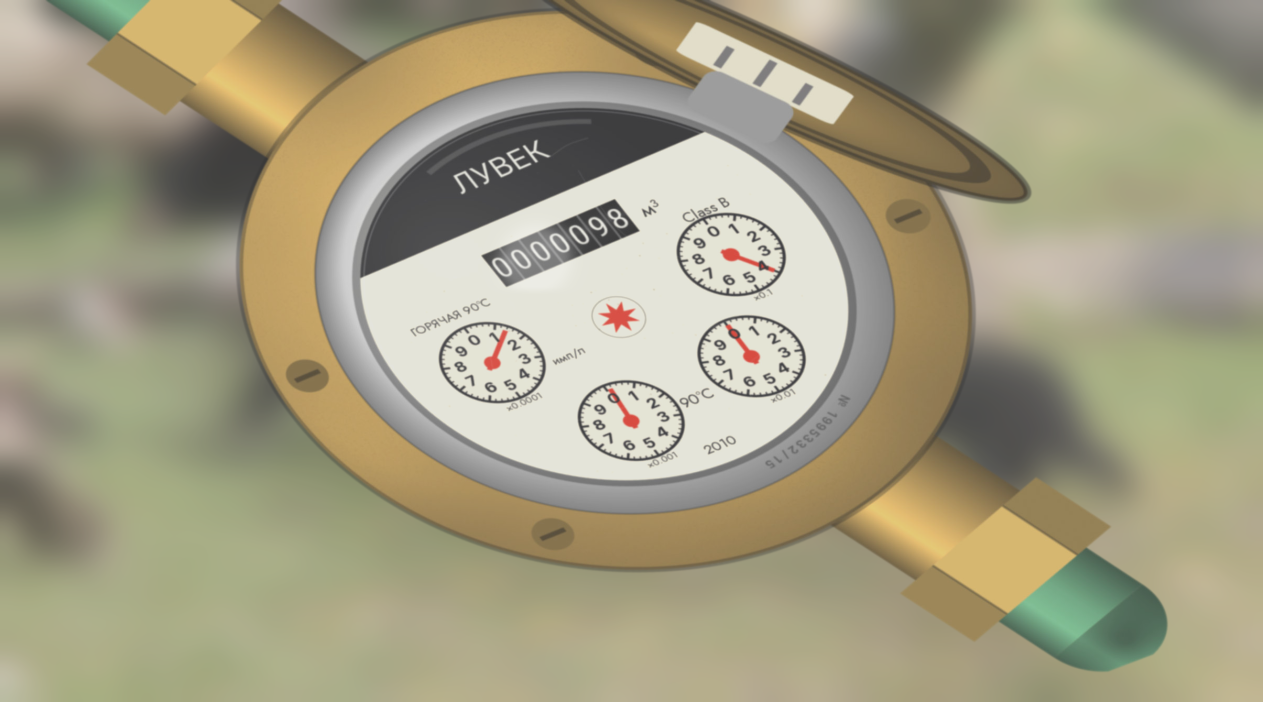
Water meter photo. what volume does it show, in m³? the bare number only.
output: 98.4001
